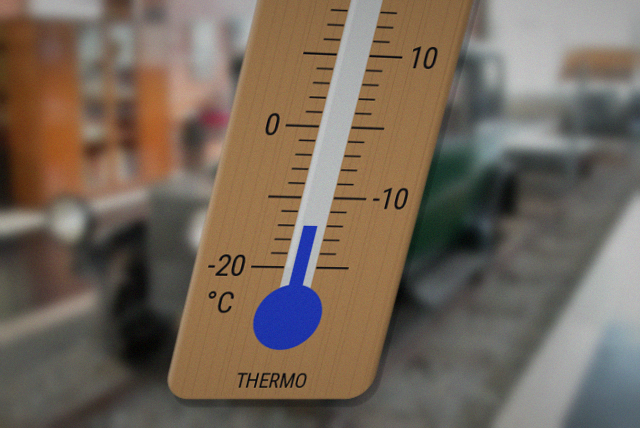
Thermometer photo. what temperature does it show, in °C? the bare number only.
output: -14
